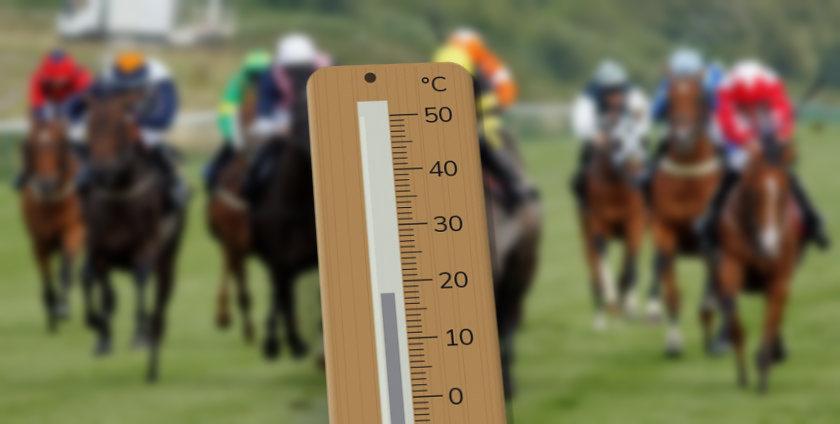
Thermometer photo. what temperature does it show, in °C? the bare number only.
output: 18
